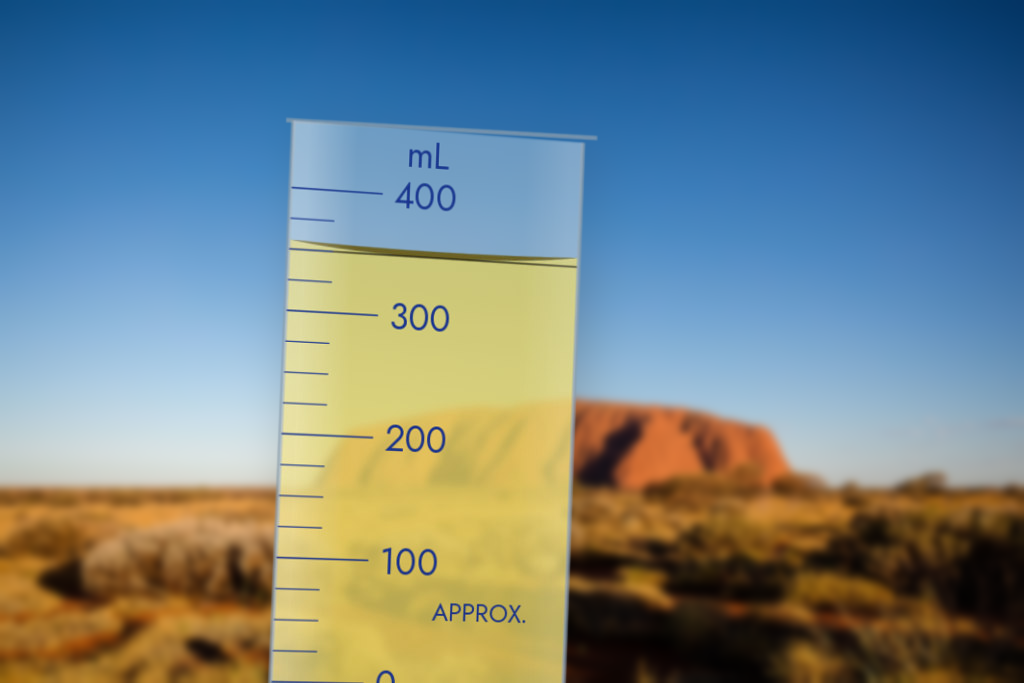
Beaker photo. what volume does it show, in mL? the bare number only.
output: 350
